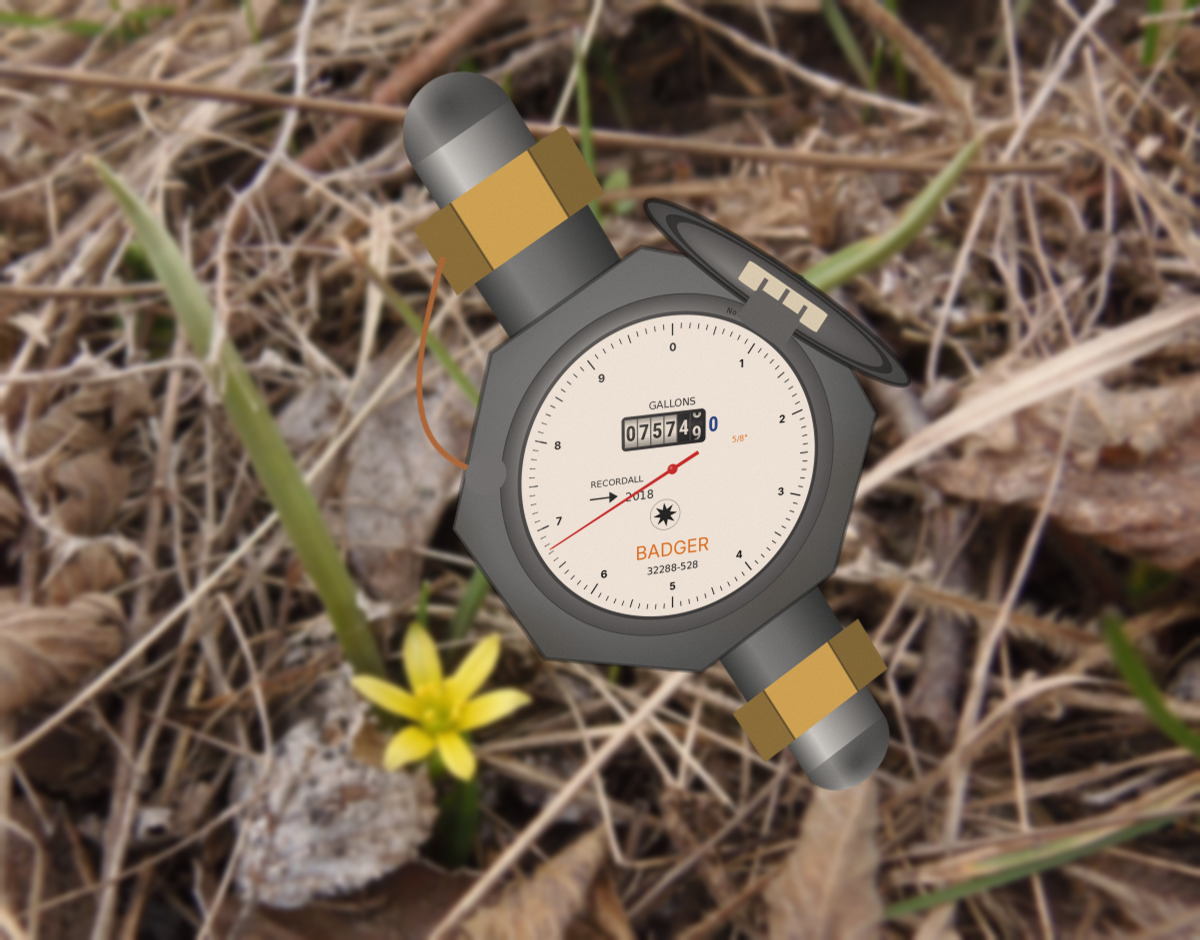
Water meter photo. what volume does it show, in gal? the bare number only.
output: 757486.7
